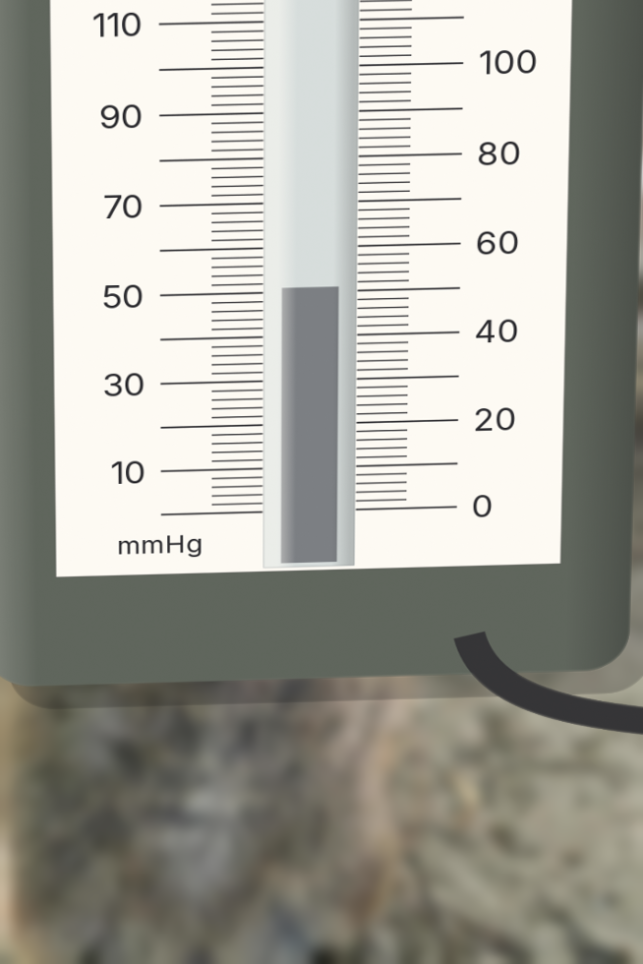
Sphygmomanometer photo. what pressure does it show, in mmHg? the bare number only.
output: 51
